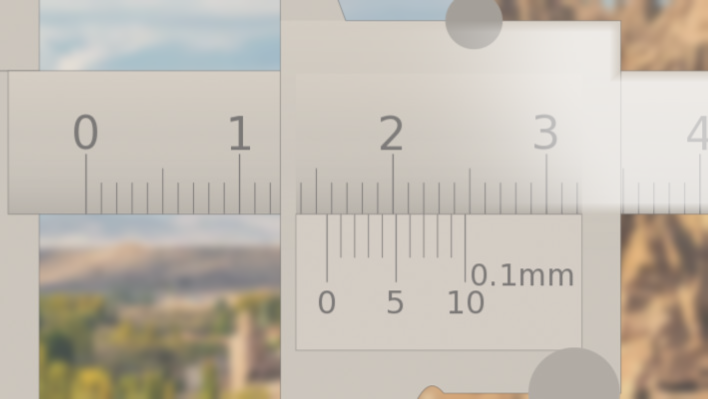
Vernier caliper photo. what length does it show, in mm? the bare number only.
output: 15.7
